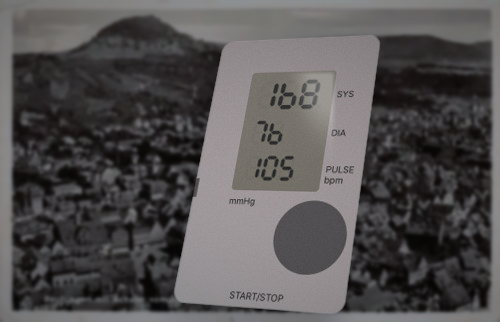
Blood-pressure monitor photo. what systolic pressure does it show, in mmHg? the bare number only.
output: 168
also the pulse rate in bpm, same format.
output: 105
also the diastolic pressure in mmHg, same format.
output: 76
